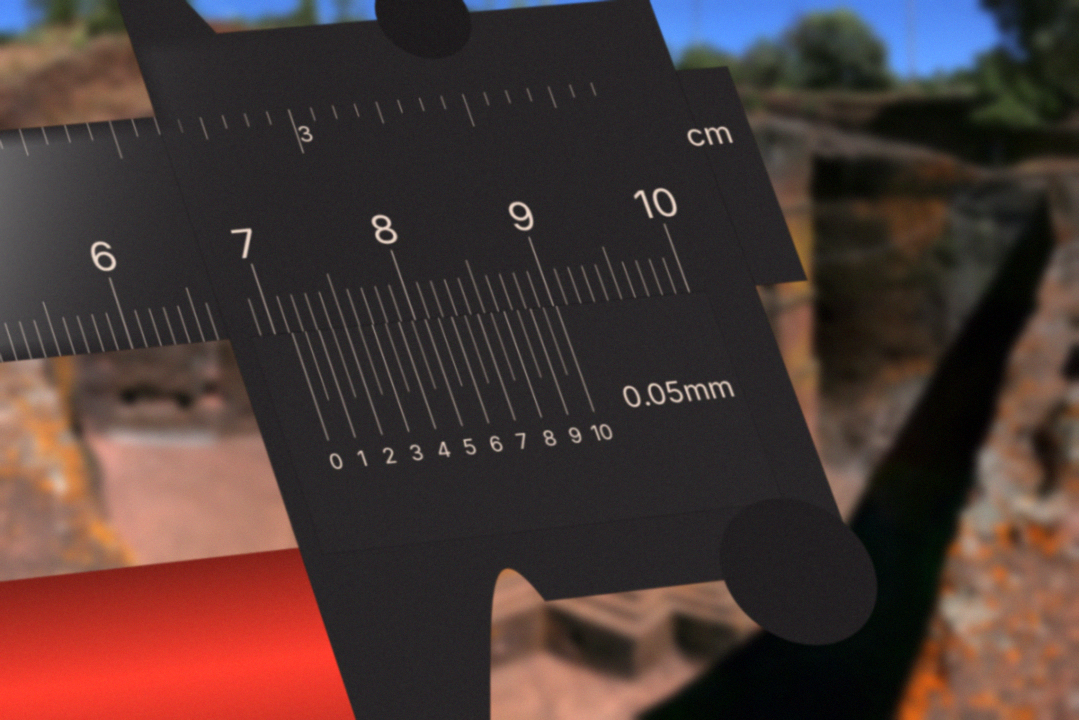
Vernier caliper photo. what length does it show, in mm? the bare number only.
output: 71.2
